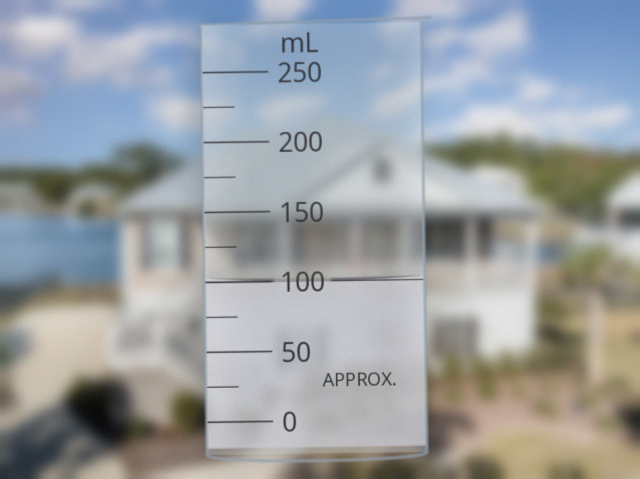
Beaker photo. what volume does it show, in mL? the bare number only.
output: 100
